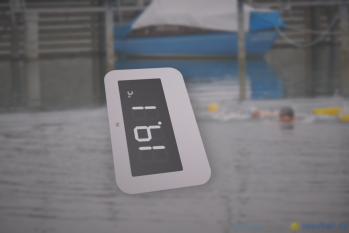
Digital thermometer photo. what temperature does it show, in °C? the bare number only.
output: 19.1
